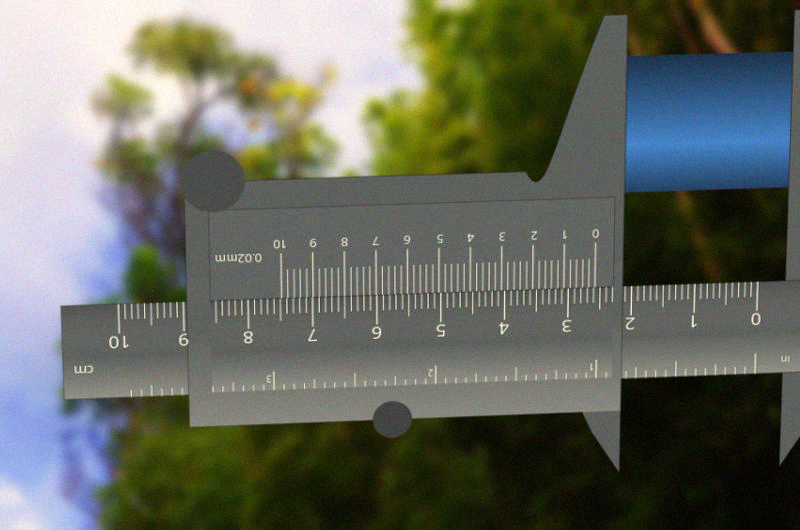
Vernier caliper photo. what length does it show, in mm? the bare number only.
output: 25.8
